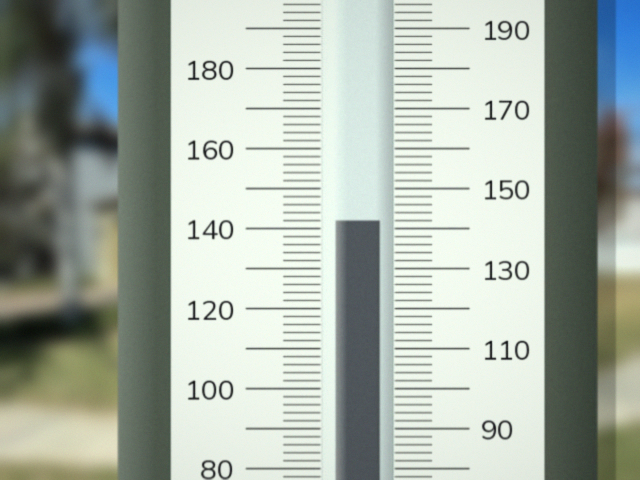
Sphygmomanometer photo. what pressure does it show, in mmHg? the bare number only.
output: 142
